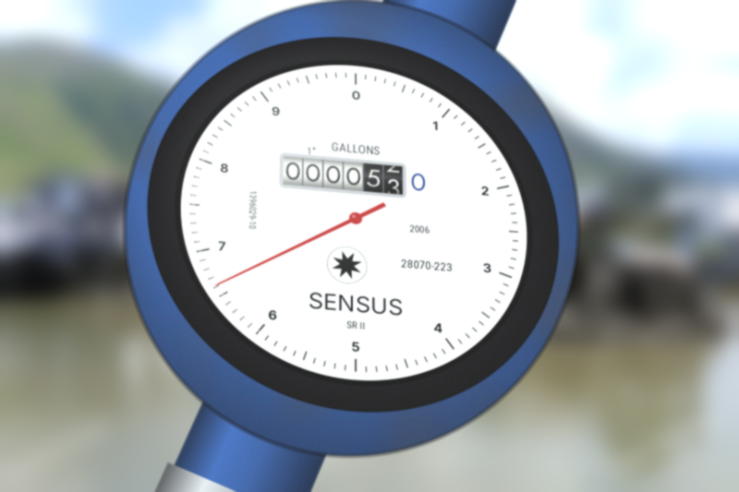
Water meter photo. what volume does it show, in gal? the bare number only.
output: 526.6
